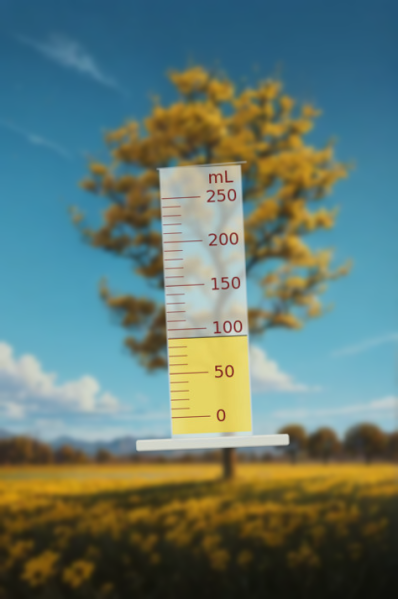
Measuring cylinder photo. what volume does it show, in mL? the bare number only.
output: 90
